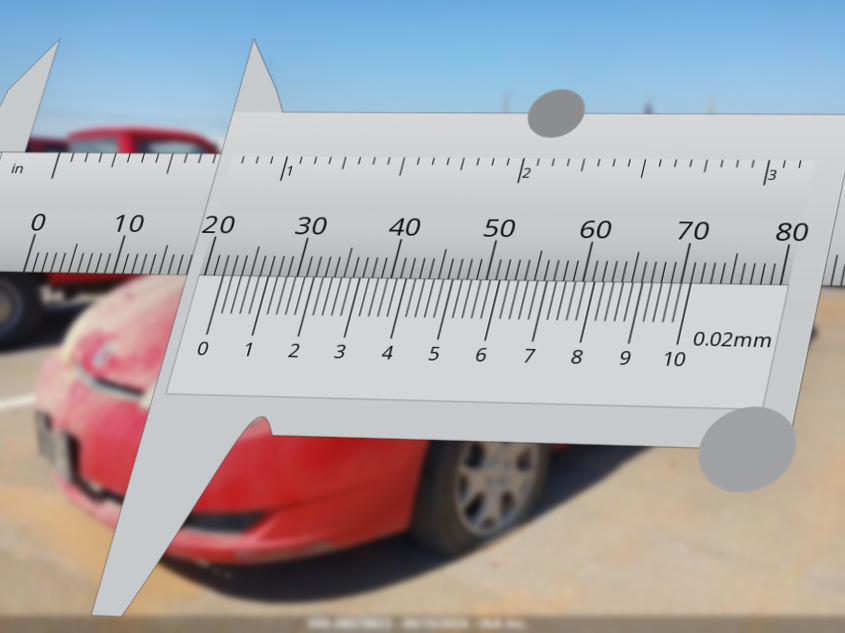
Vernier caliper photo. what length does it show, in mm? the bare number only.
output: 22.0
